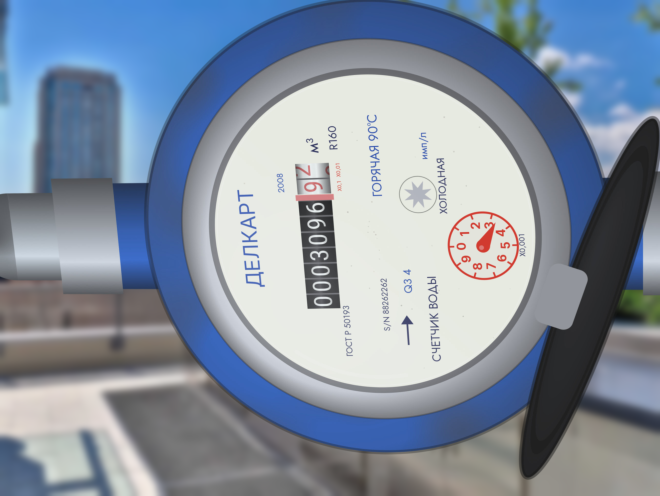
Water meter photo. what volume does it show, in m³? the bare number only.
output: 3096.923
